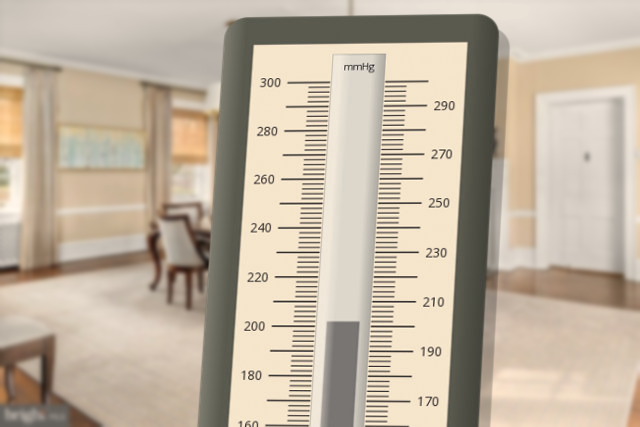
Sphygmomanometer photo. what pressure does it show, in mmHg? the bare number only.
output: 202
